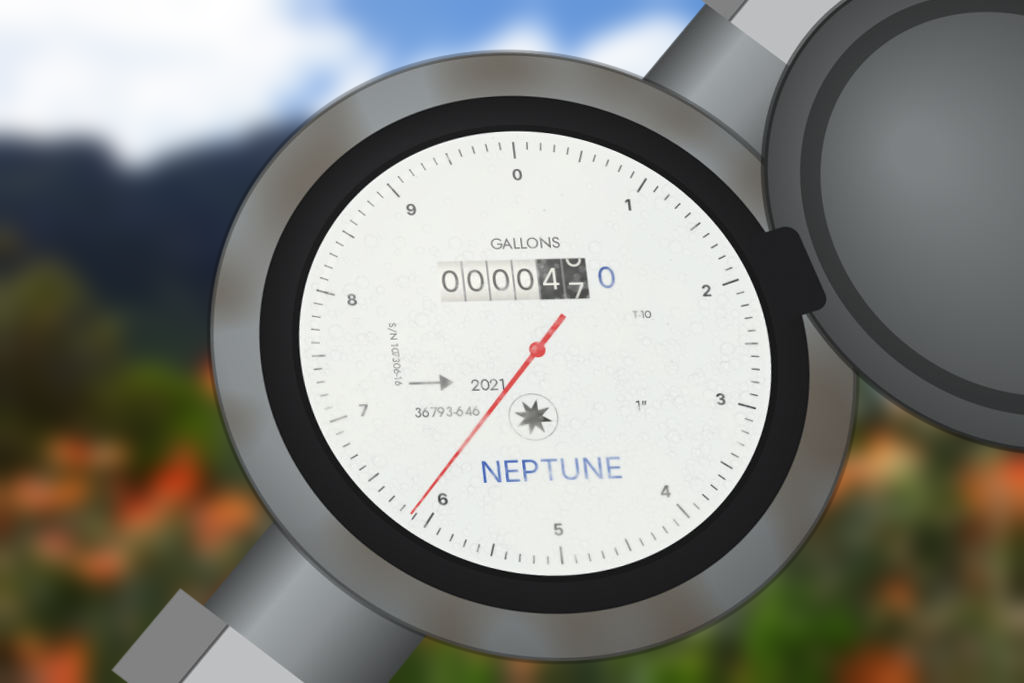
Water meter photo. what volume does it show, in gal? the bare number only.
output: 466.1
